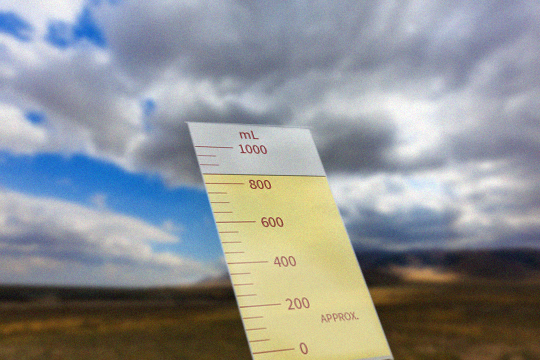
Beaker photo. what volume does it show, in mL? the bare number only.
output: 850
